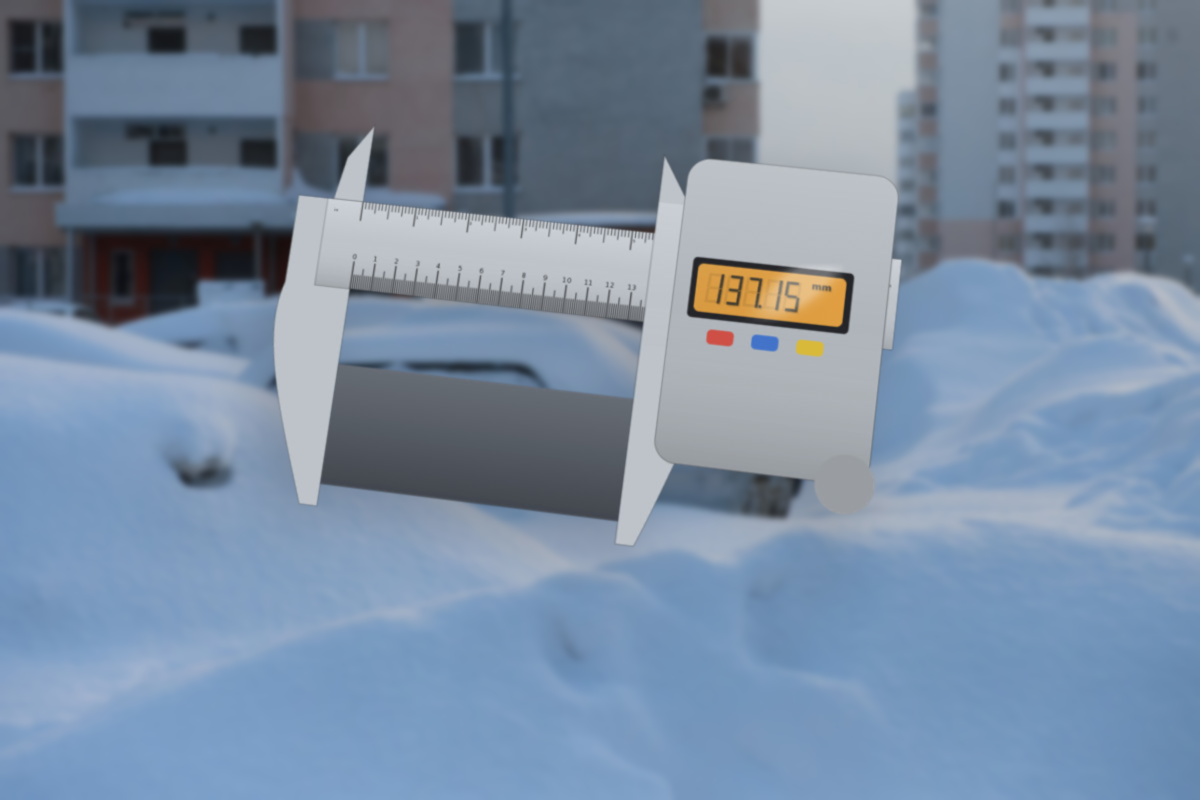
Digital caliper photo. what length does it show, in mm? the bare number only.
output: 137.15
